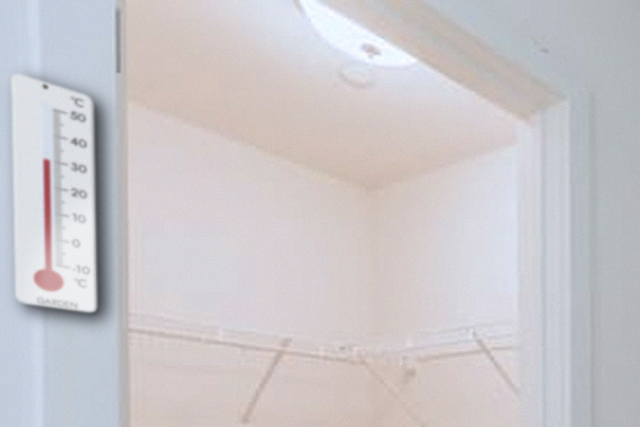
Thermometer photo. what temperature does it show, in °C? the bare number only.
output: 30
